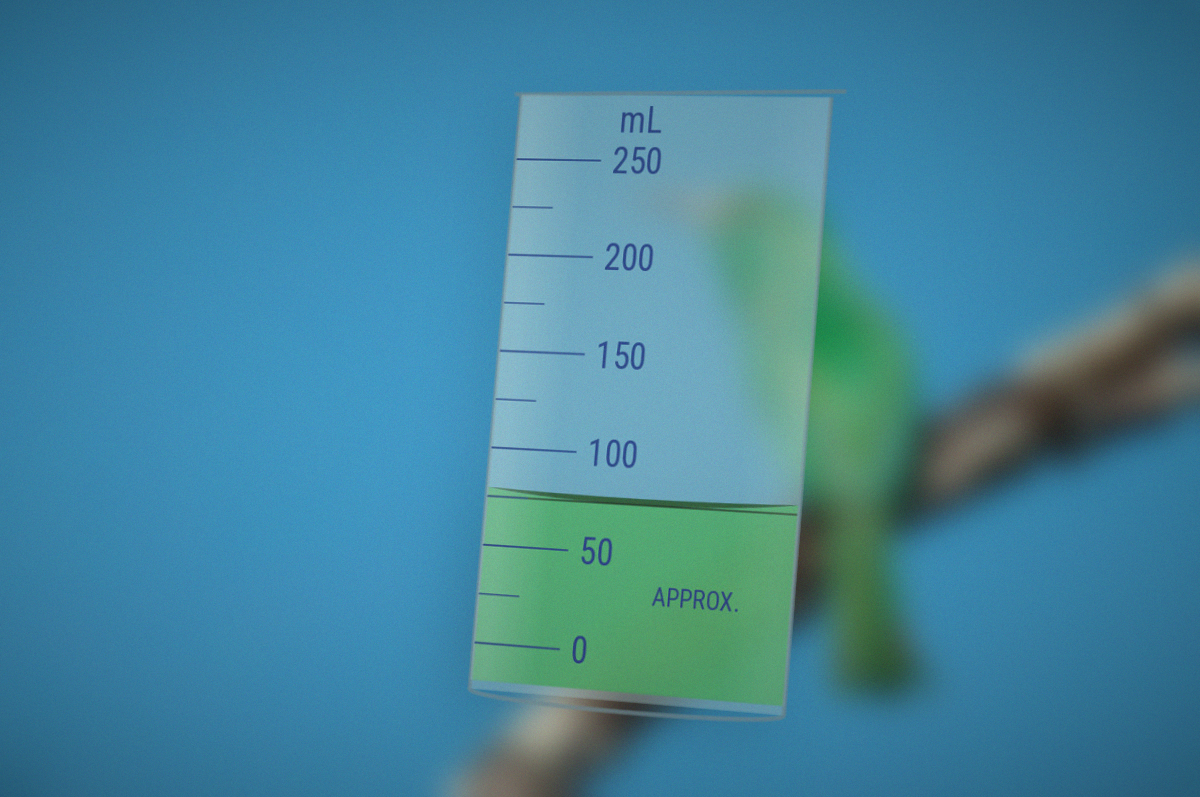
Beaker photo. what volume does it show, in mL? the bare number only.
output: 75
